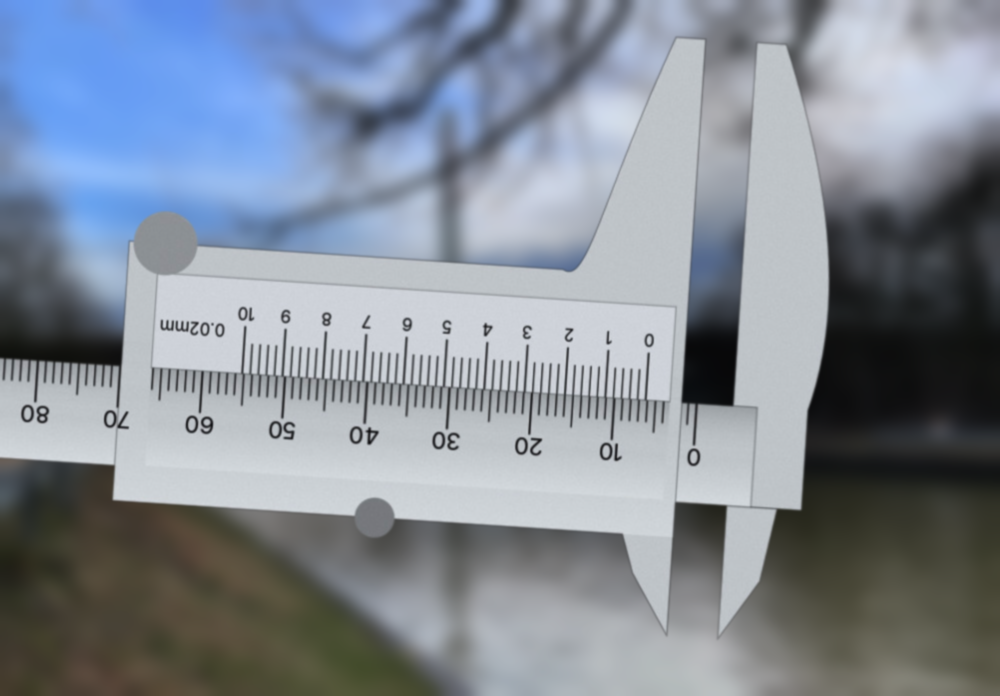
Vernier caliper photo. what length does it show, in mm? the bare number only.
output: 6.2
